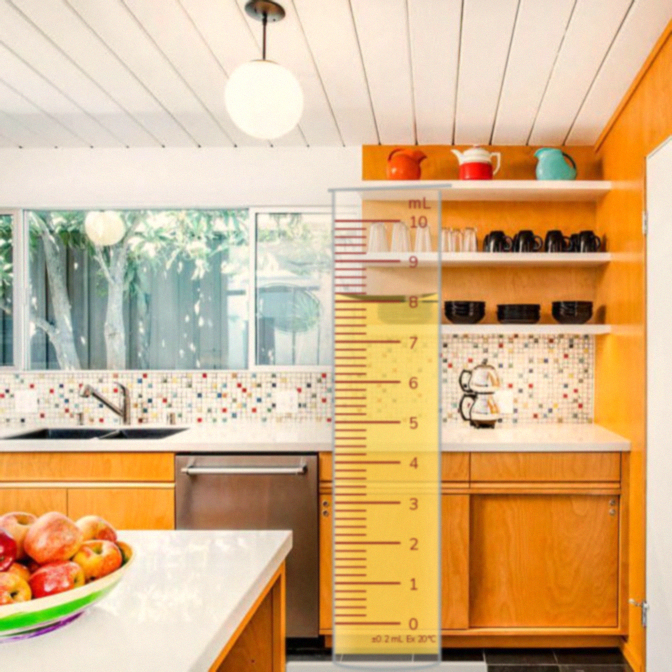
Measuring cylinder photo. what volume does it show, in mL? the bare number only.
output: 8
